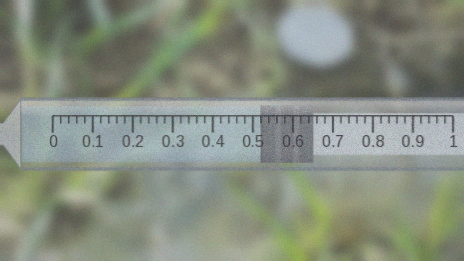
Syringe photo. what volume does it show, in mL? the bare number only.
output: 0.52
